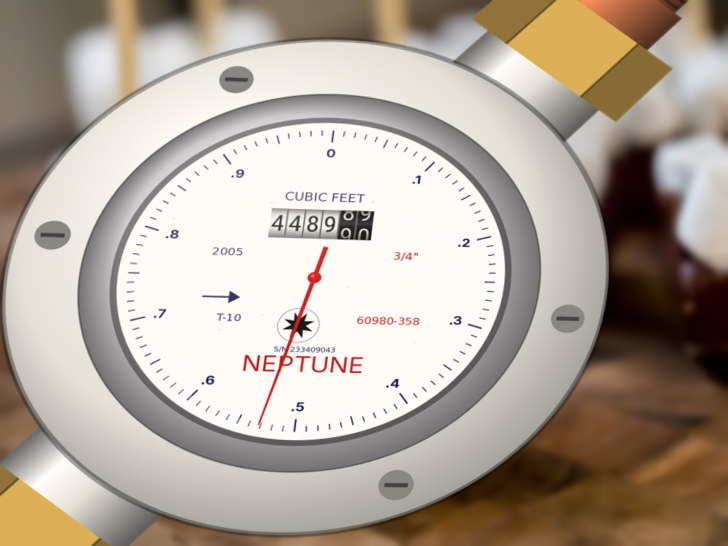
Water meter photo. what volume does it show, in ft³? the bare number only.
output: 448989.53
